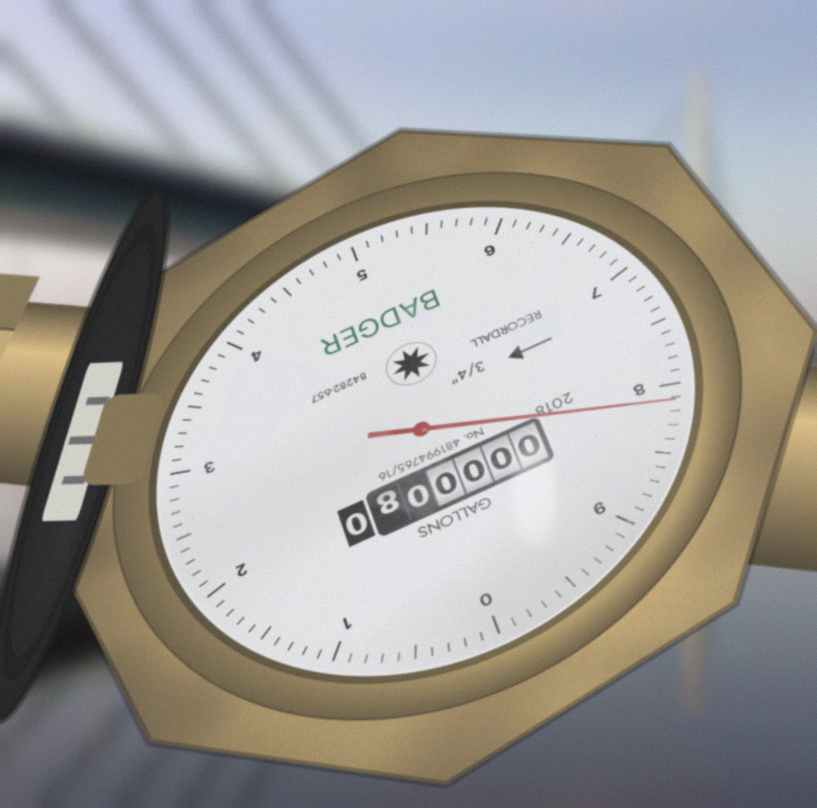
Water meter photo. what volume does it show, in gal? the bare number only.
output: 78.1
